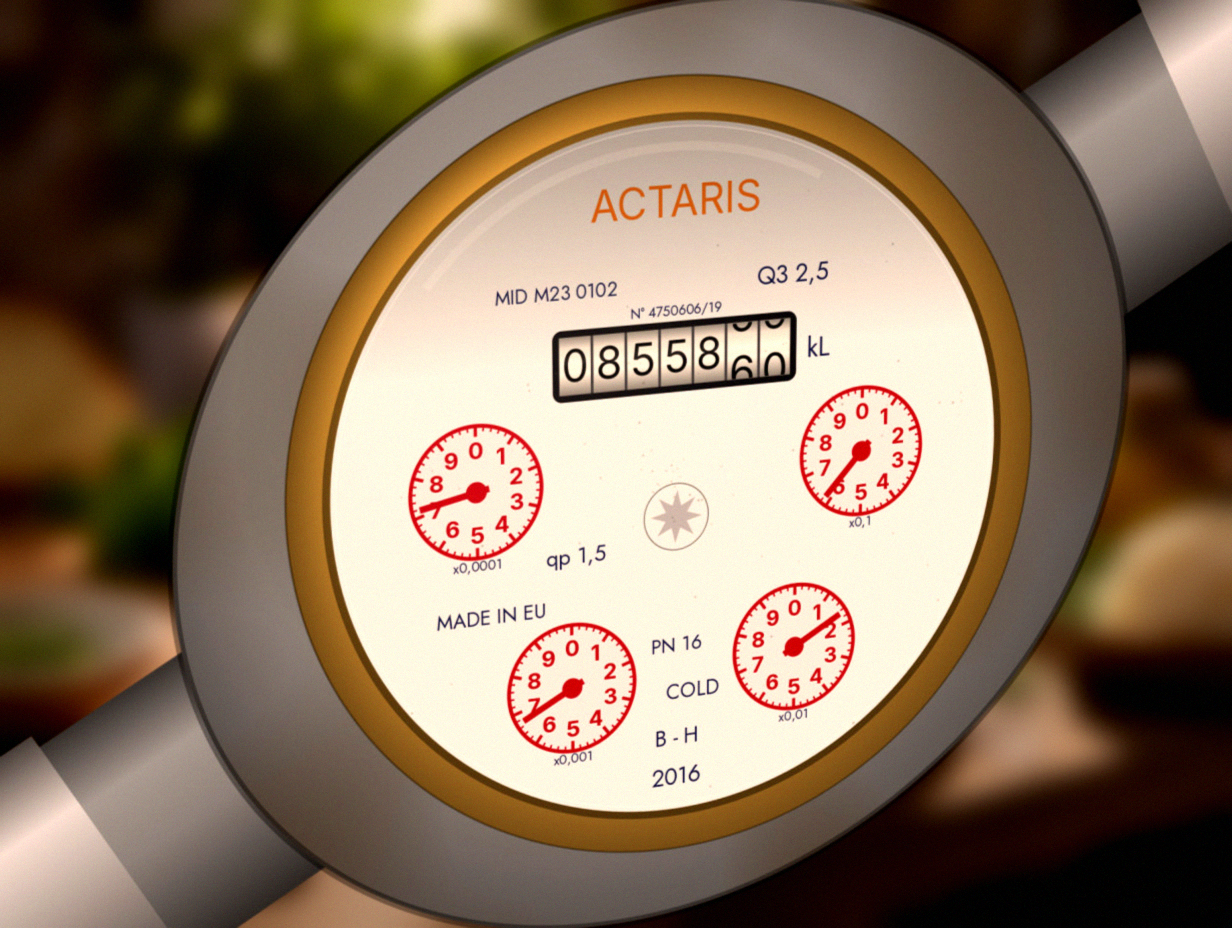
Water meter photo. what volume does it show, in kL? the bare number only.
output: 855859.6167
